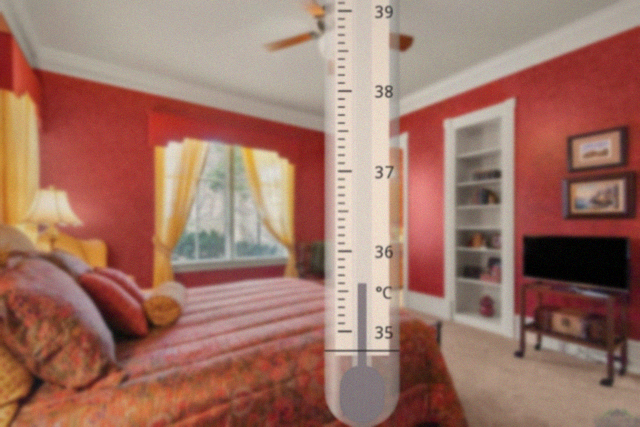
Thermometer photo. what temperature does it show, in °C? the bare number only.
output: 35.6
